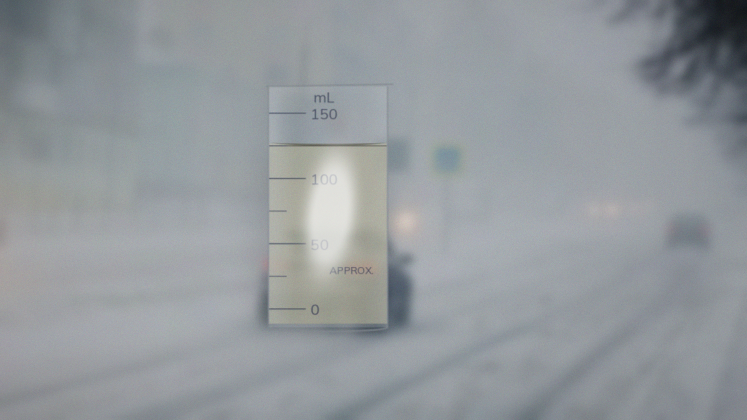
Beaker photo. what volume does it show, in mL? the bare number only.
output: 125
